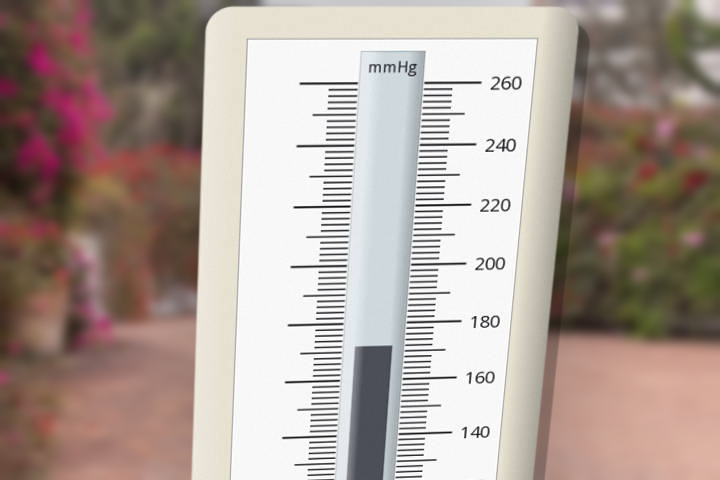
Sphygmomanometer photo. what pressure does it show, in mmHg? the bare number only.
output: 172
